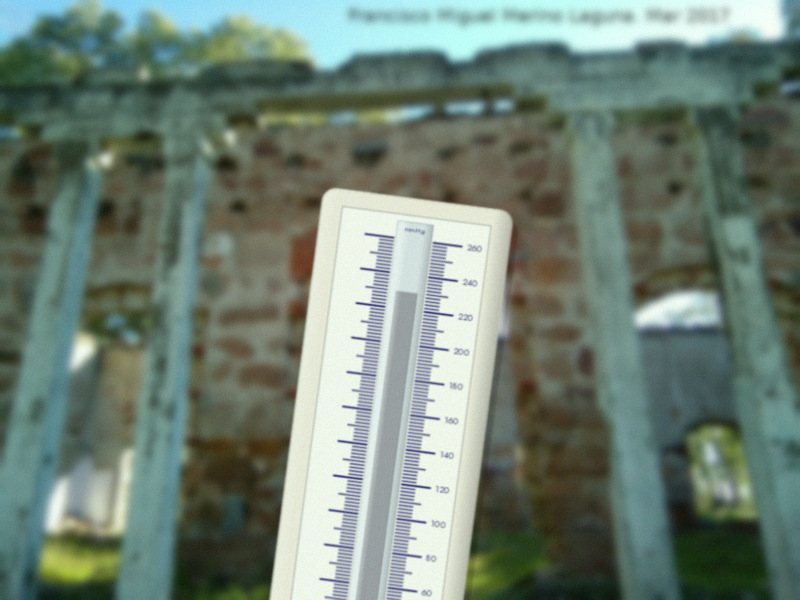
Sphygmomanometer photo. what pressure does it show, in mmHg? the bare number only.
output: 230
